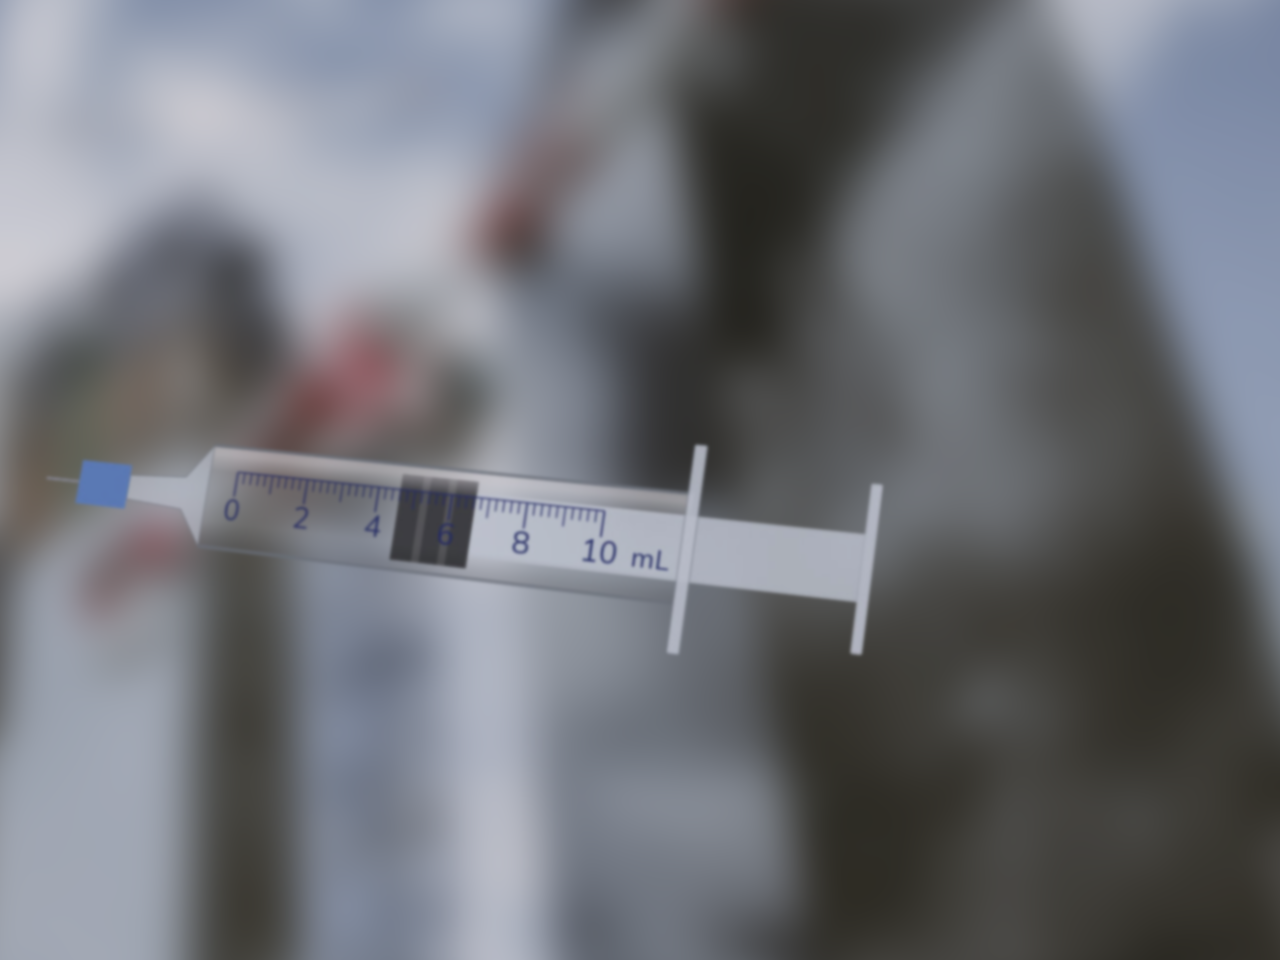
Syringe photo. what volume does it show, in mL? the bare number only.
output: 4.6
